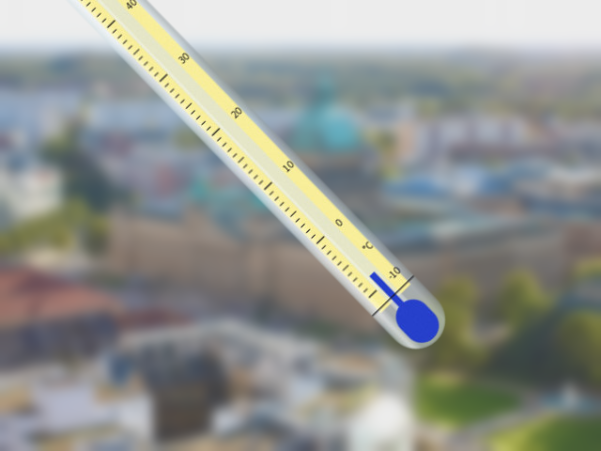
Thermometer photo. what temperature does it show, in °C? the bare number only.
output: -8
